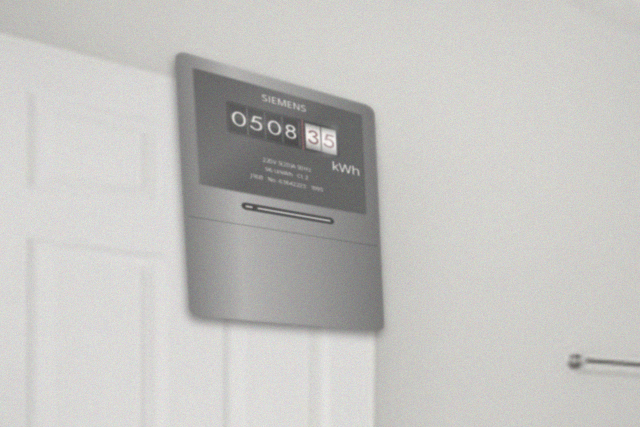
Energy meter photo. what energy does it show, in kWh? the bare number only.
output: 508.35
